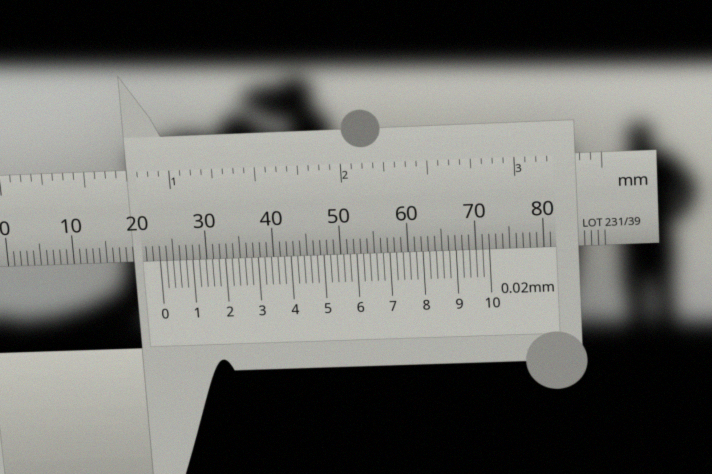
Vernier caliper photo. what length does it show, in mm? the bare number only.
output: 23.0
